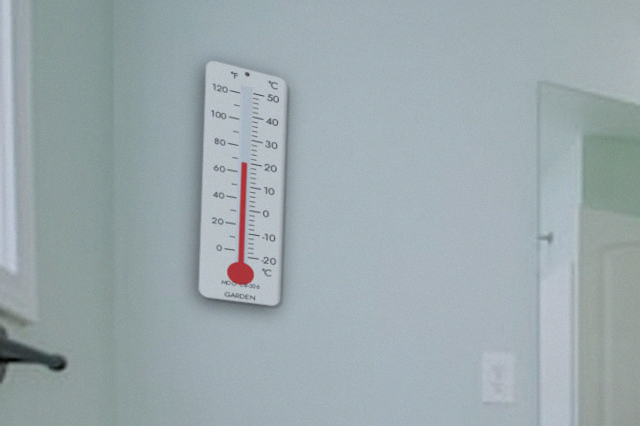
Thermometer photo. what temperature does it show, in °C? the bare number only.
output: 20
